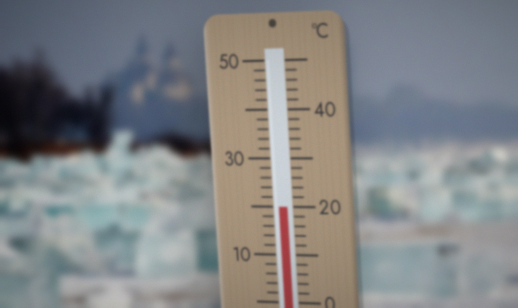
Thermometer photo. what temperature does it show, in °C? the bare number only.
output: 20
